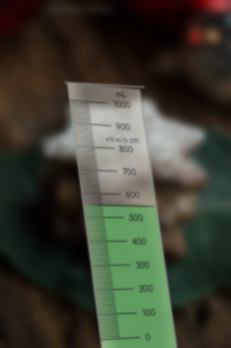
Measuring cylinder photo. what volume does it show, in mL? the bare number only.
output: 550
